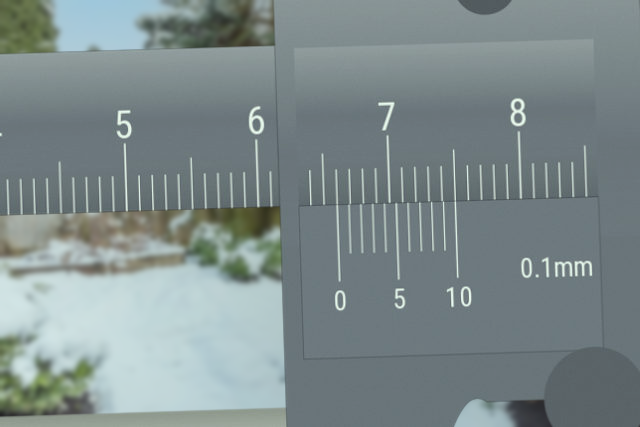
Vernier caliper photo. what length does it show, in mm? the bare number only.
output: 66.0
